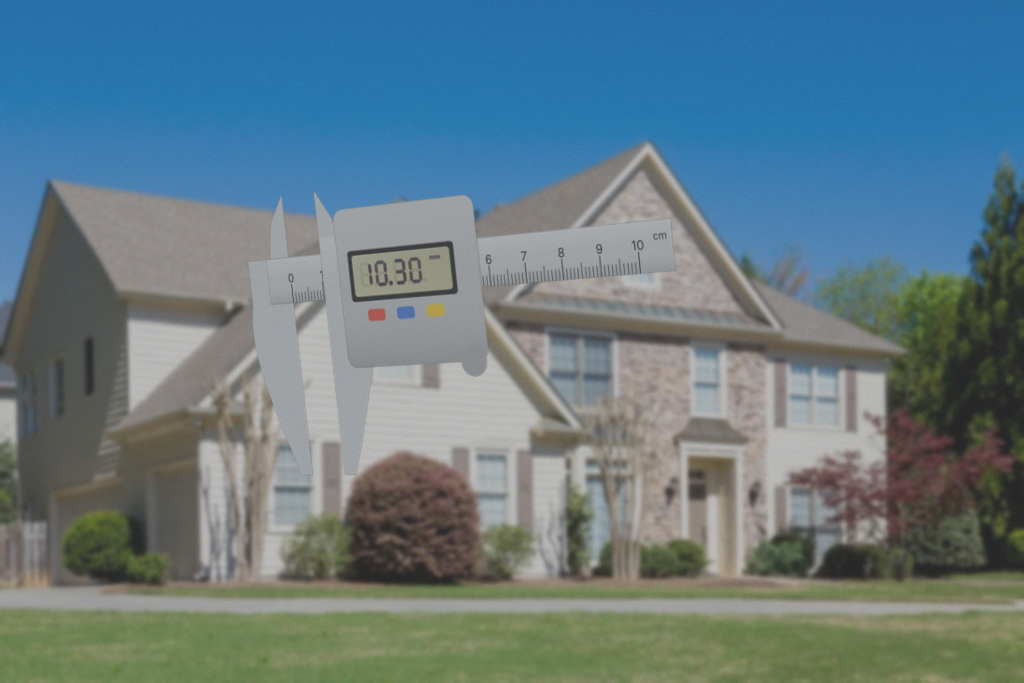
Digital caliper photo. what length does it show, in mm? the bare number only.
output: 10.30
